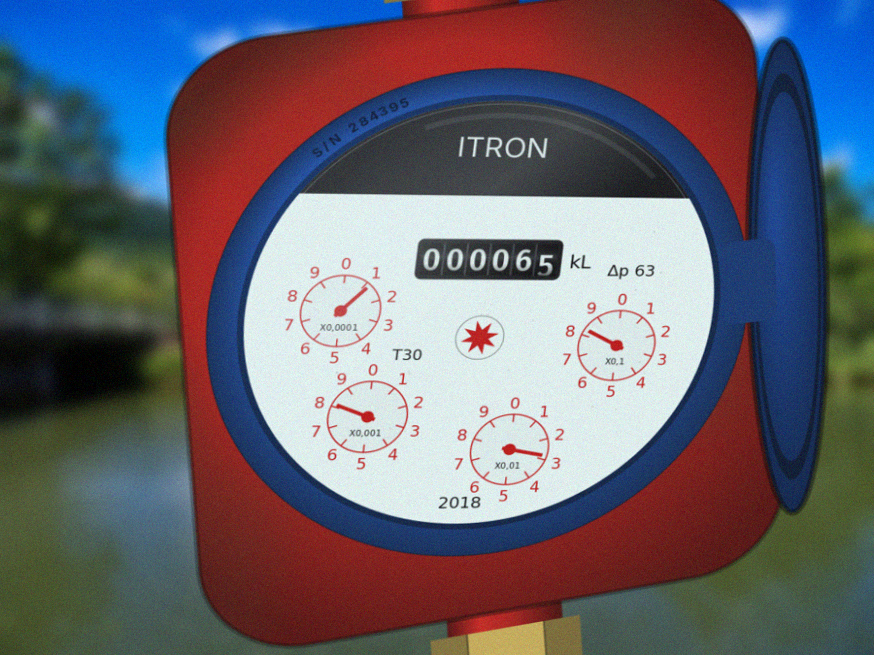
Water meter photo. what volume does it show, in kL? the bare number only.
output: 64.8281
